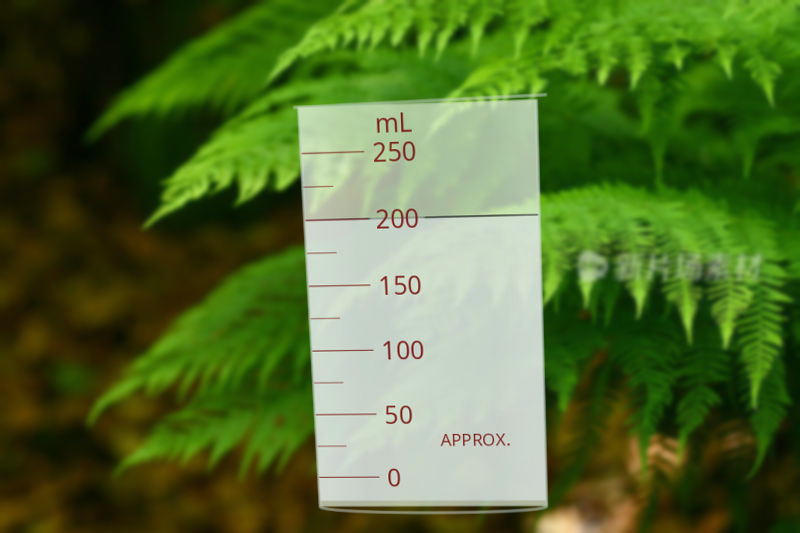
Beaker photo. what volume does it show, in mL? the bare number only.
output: 200
